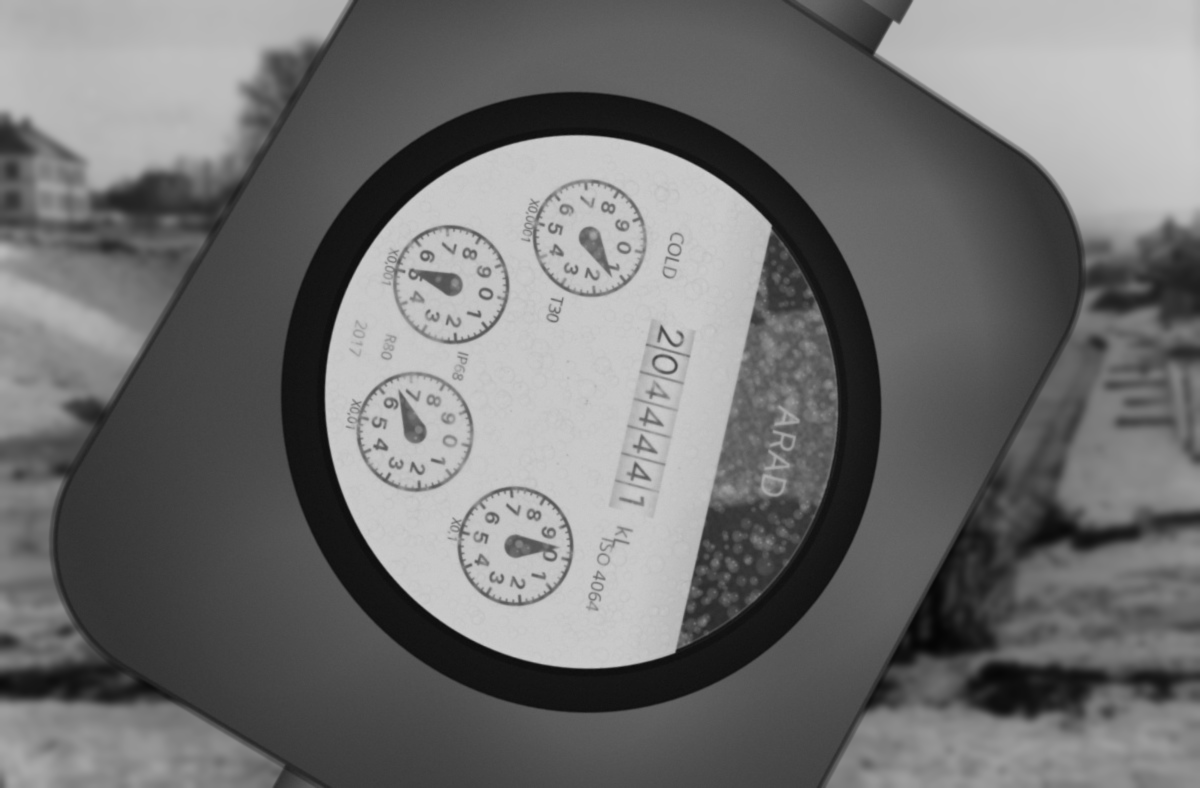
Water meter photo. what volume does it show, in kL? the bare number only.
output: 2044440.9651
